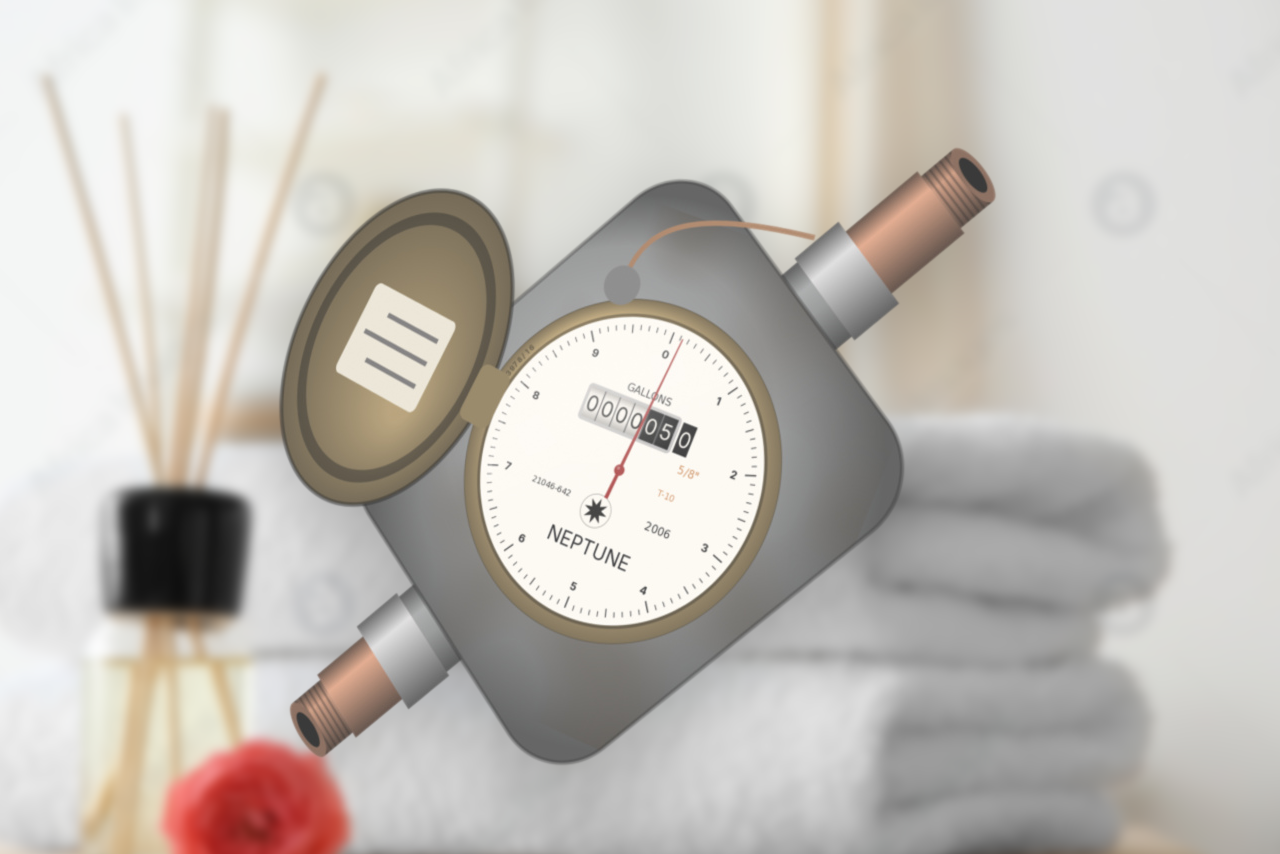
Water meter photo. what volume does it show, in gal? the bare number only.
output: 50.1
